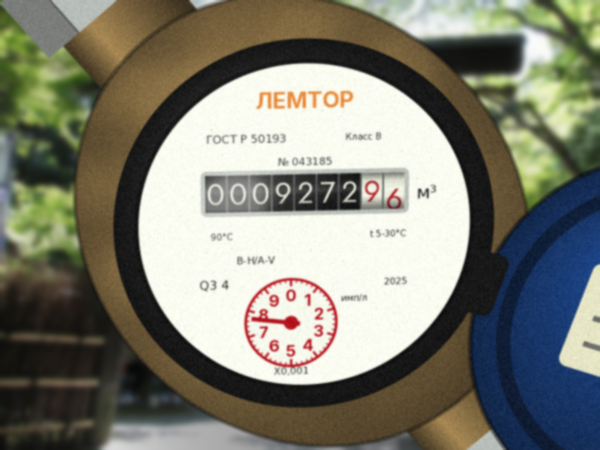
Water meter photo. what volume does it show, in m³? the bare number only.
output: 9272.957
